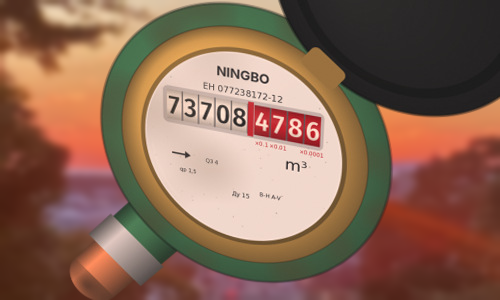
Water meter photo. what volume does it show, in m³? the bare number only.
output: 73708.4786
